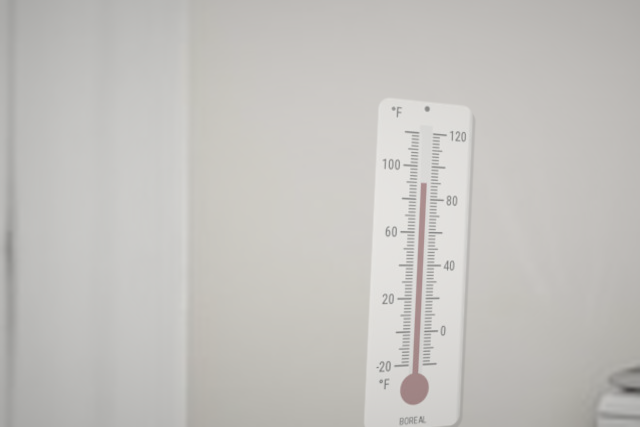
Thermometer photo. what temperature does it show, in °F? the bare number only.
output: 90
